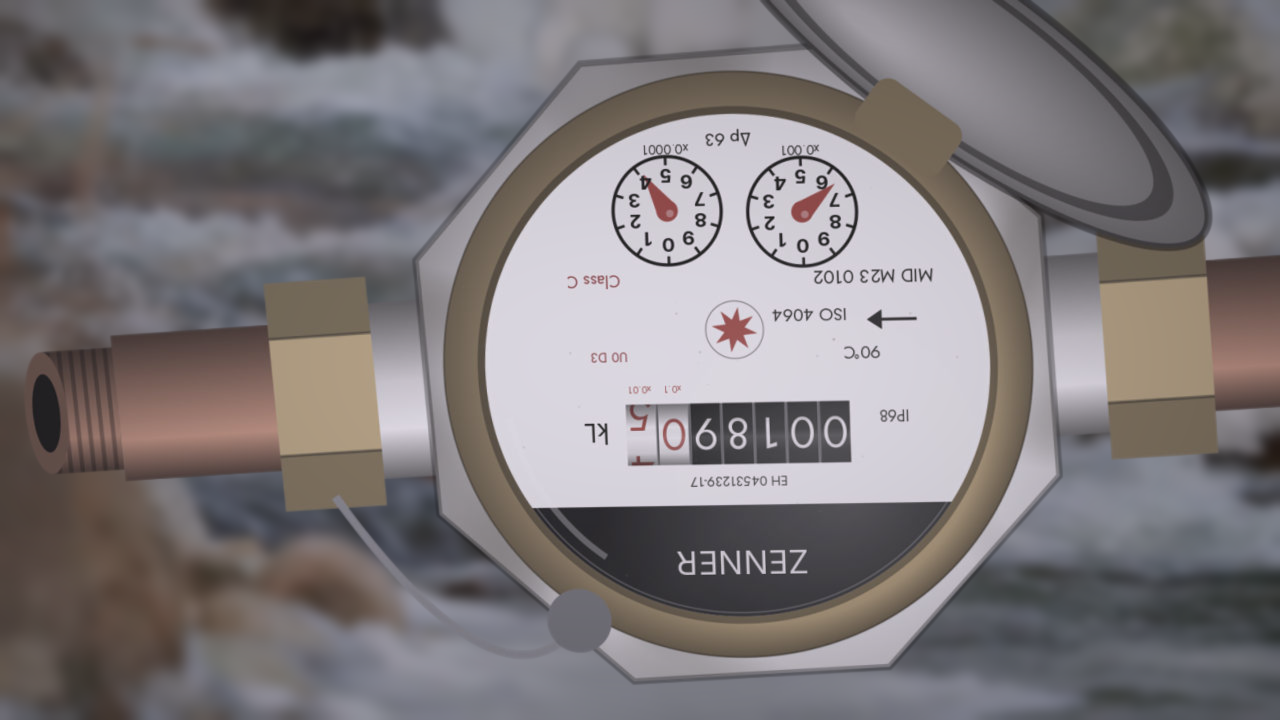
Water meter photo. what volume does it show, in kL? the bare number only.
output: 189.0464
